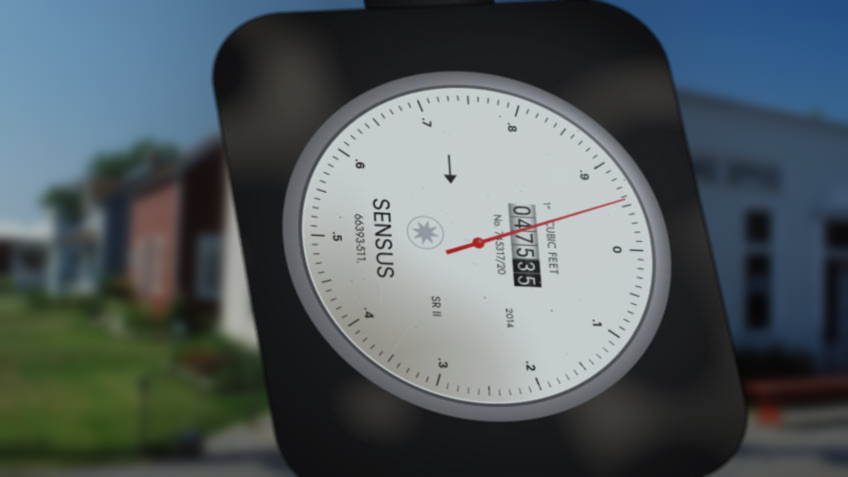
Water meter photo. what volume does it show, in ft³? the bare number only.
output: 47534.94
